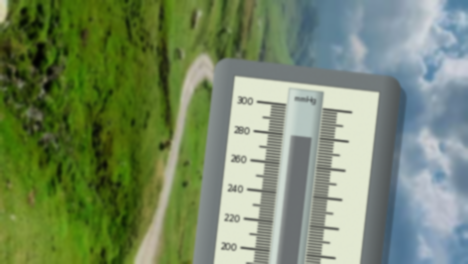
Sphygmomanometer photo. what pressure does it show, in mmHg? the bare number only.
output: 280
